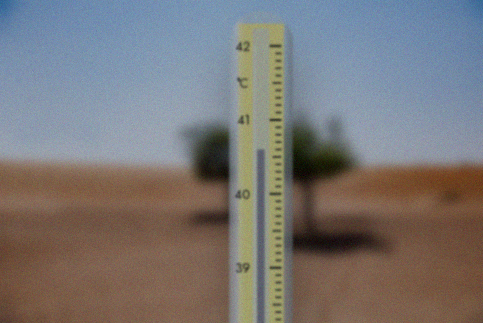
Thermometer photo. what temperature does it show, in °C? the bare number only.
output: 40.6
